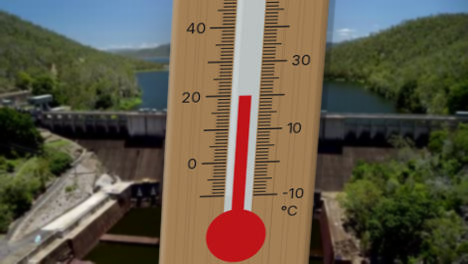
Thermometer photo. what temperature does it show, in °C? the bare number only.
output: 20
